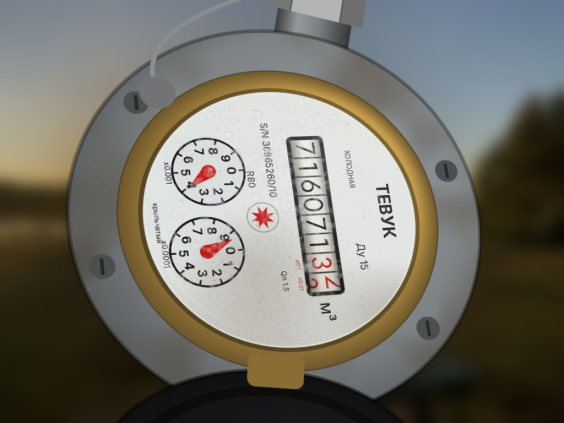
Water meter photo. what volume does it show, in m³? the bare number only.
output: 716071.3239
